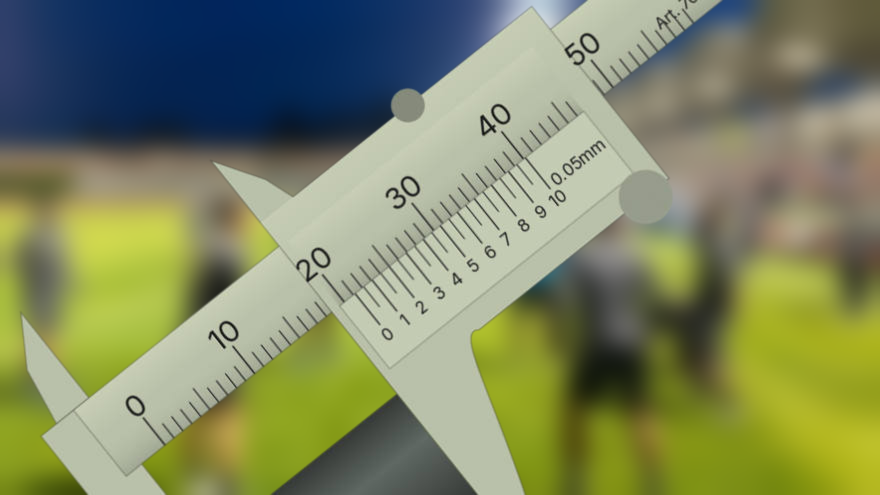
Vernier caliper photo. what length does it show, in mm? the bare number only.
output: 21.2
